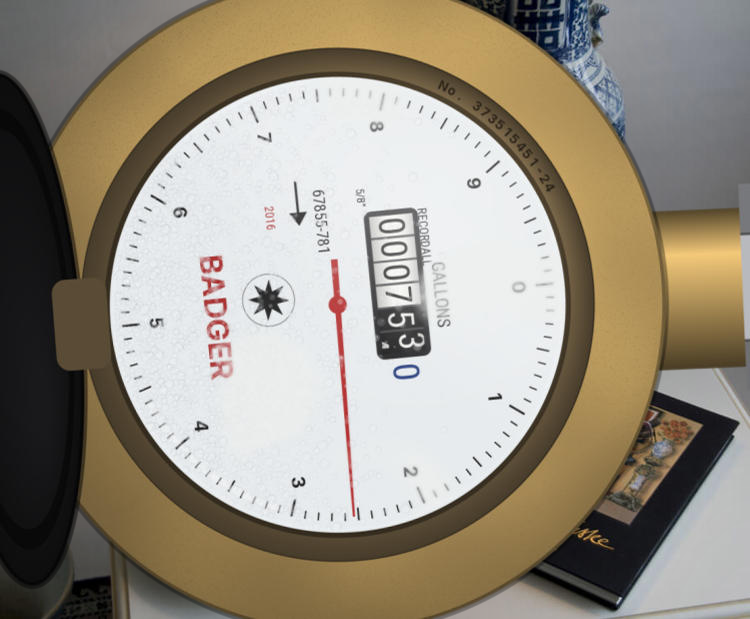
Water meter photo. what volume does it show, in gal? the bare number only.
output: 7532.5
